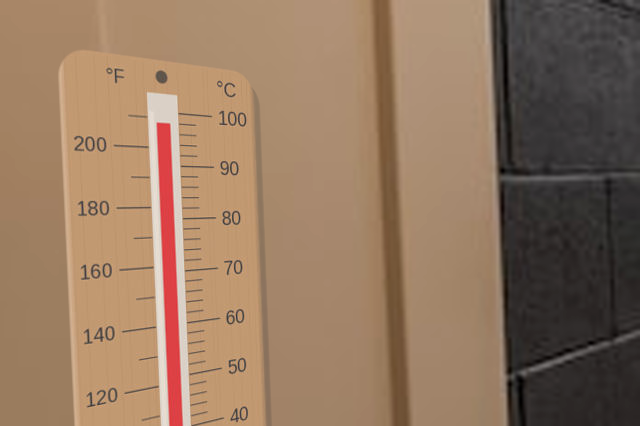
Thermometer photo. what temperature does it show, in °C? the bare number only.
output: 98
